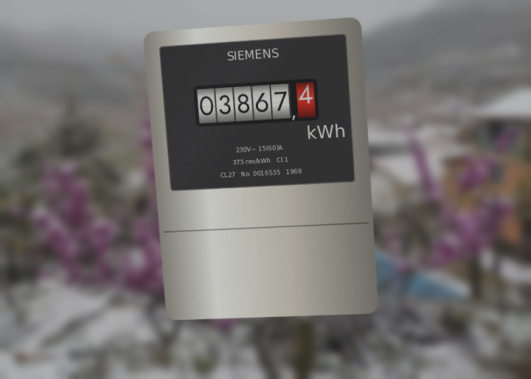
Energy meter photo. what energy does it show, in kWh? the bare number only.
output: 3867.4
